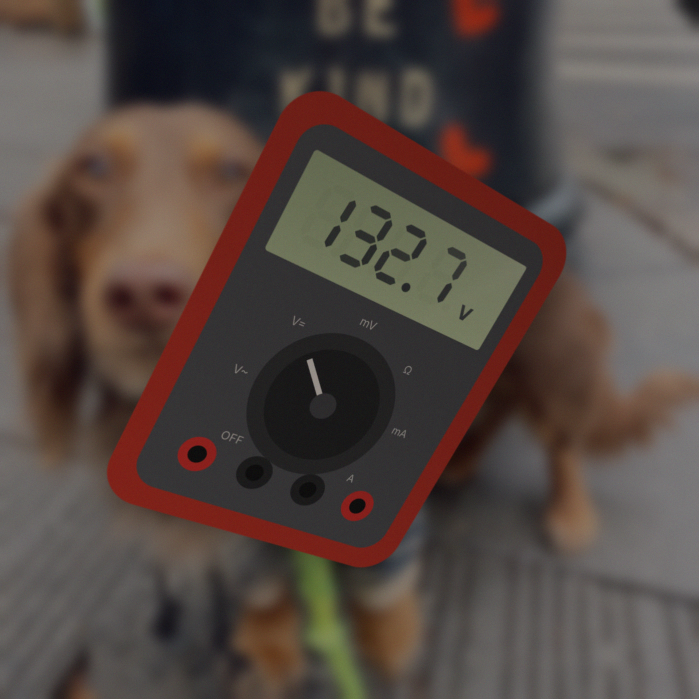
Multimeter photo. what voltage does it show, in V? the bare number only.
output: 132.7
